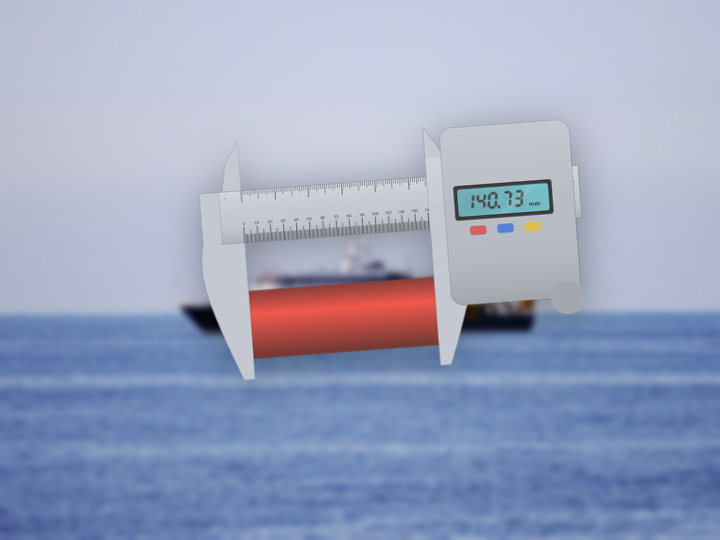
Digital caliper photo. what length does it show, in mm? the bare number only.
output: 140.73
